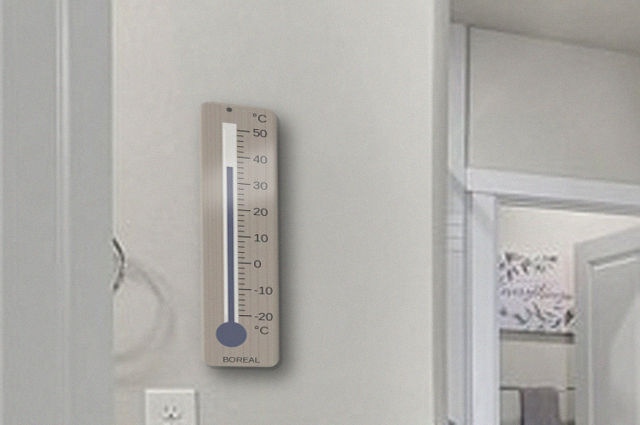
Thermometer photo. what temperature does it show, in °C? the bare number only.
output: 36
